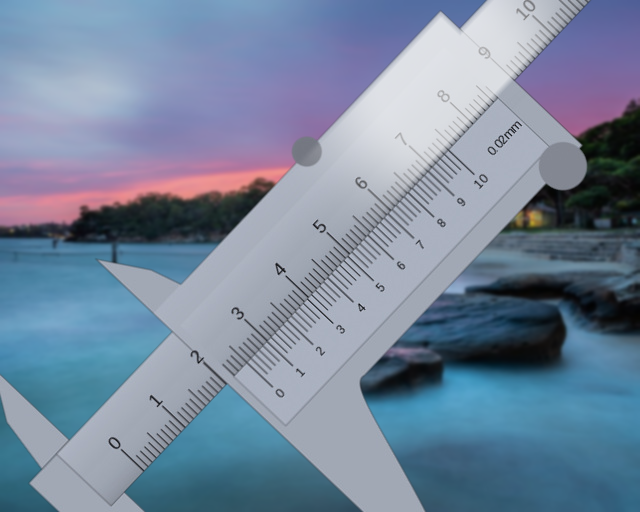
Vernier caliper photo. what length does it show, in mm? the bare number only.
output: 25.0
